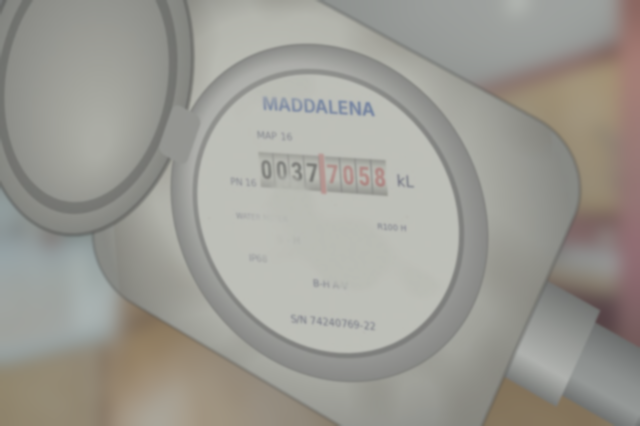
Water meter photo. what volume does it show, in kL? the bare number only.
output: 37.7058
